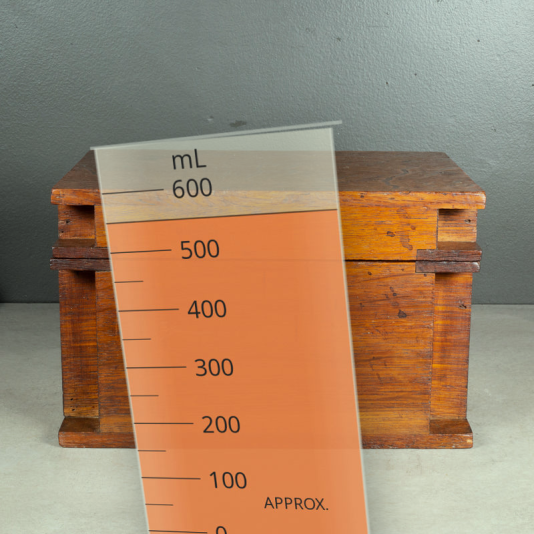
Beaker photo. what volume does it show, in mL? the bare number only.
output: 550
